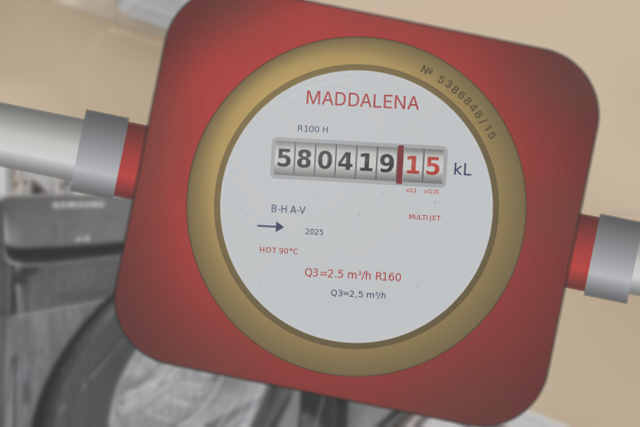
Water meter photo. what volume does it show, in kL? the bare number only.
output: 580419.15
